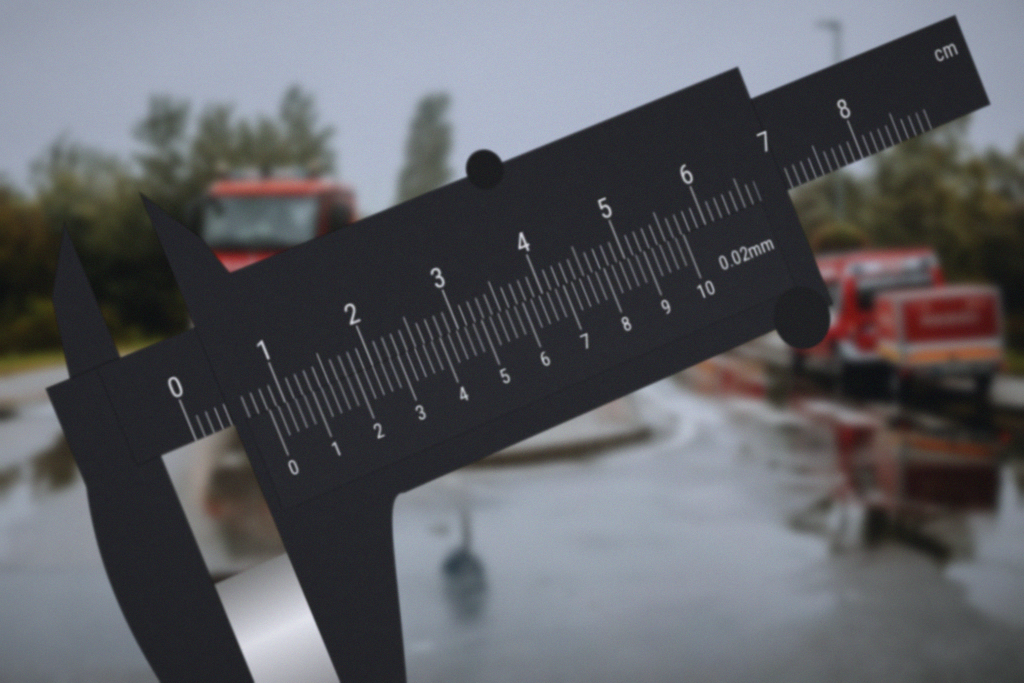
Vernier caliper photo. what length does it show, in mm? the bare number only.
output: 8.2
